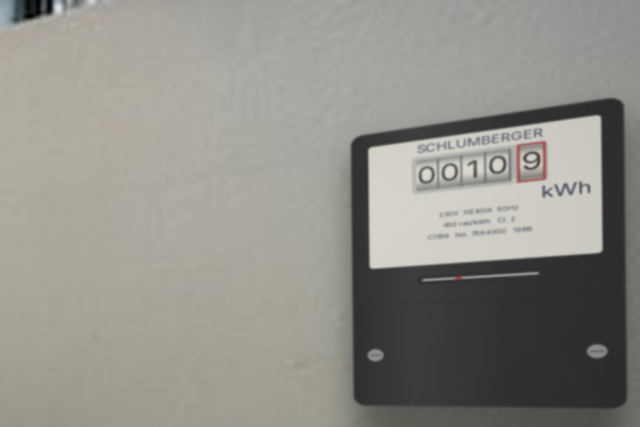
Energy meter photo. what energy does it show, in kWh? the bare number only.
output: 10.9
